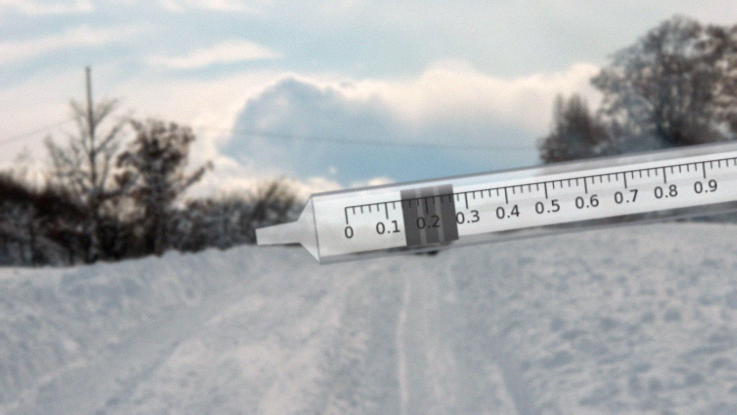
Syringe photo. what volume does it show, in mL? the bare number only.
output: 0.14
